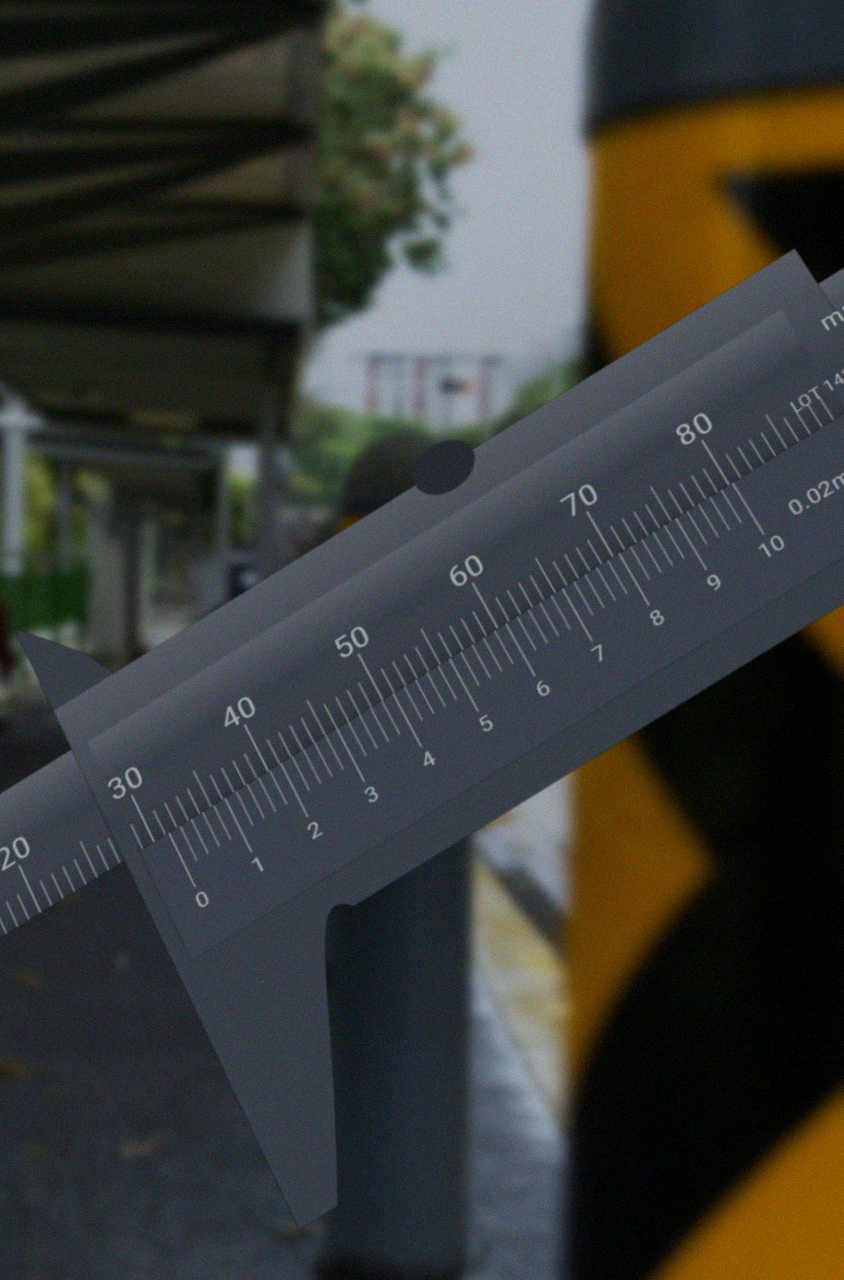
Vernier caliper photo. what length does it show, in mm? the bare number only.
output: 31.3
